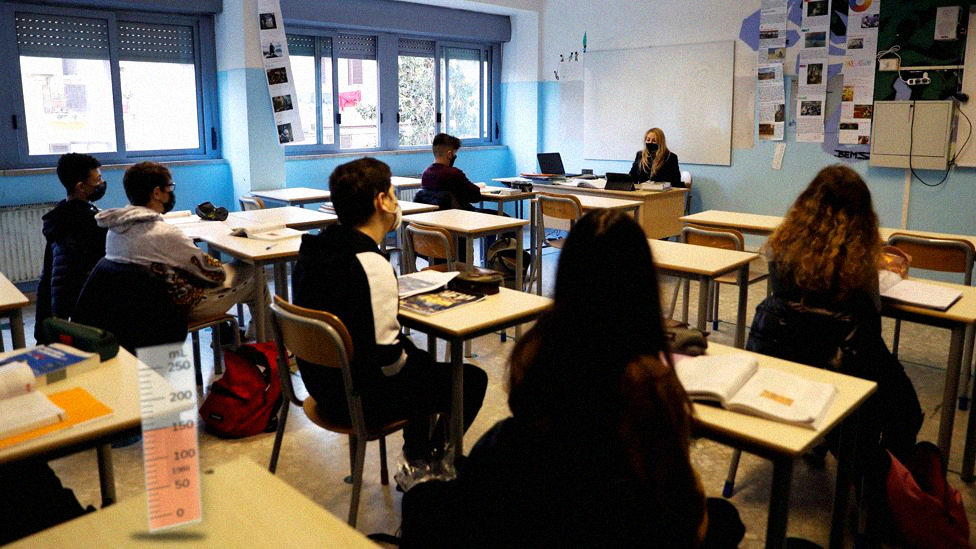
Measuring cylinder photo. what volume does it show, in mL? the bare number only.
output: 150
